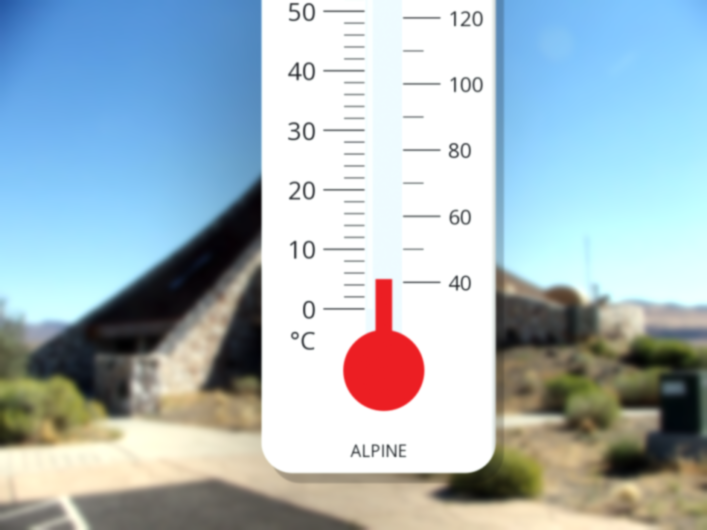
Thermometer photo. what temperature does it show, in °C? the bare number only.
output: 5
